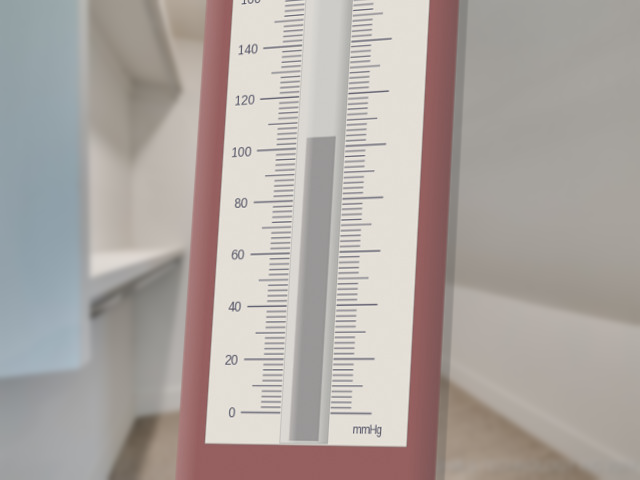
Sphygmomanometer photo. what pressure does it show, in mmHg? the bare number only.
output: 104
